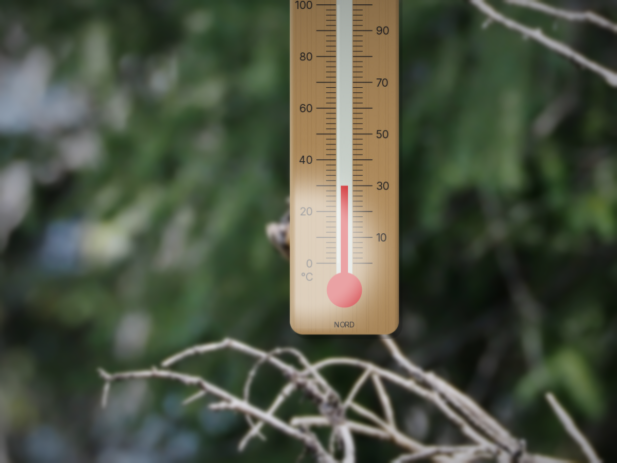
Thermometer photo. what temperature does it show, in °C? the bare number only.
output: 30
